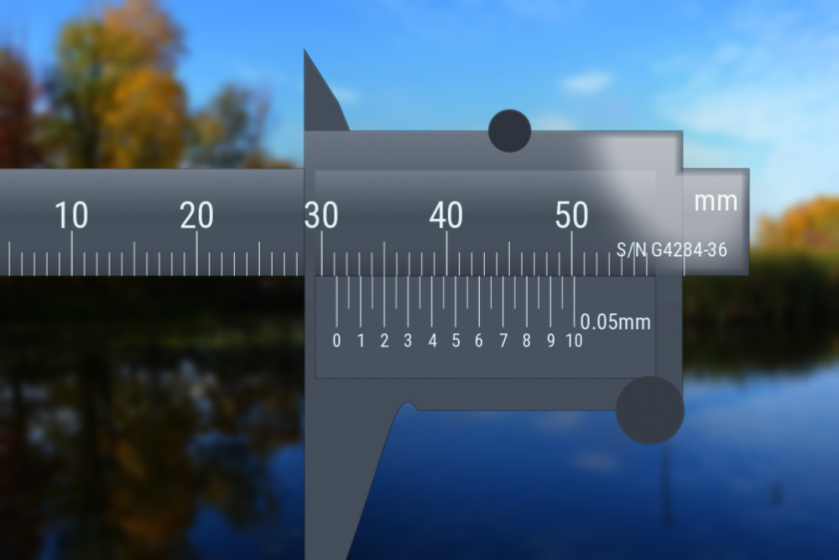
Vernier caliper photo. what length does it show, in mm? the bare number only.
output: 31.2
